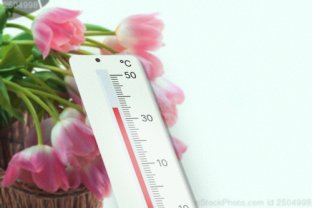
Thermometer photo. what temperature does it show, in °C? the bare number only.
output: 35
